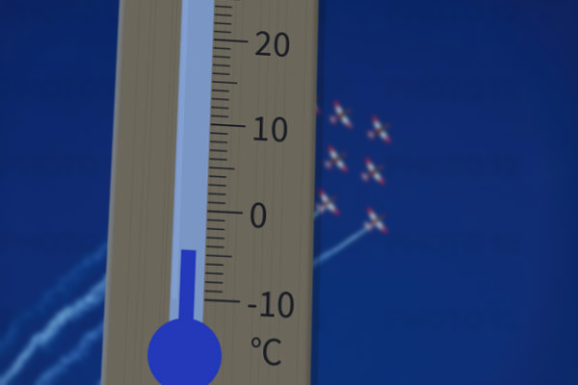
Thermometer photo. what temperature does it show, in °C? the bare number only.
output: -4.5
